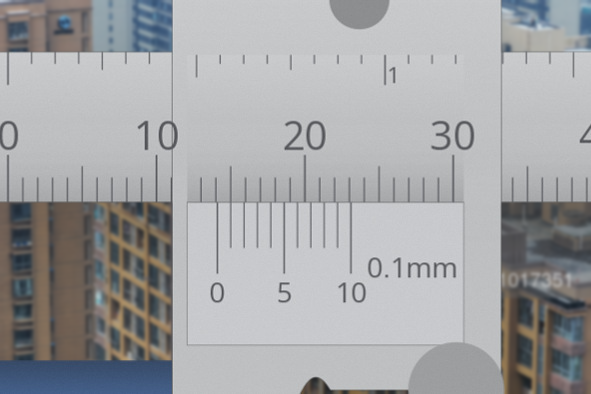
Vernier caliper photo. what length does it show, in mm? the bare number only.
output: 14.1
